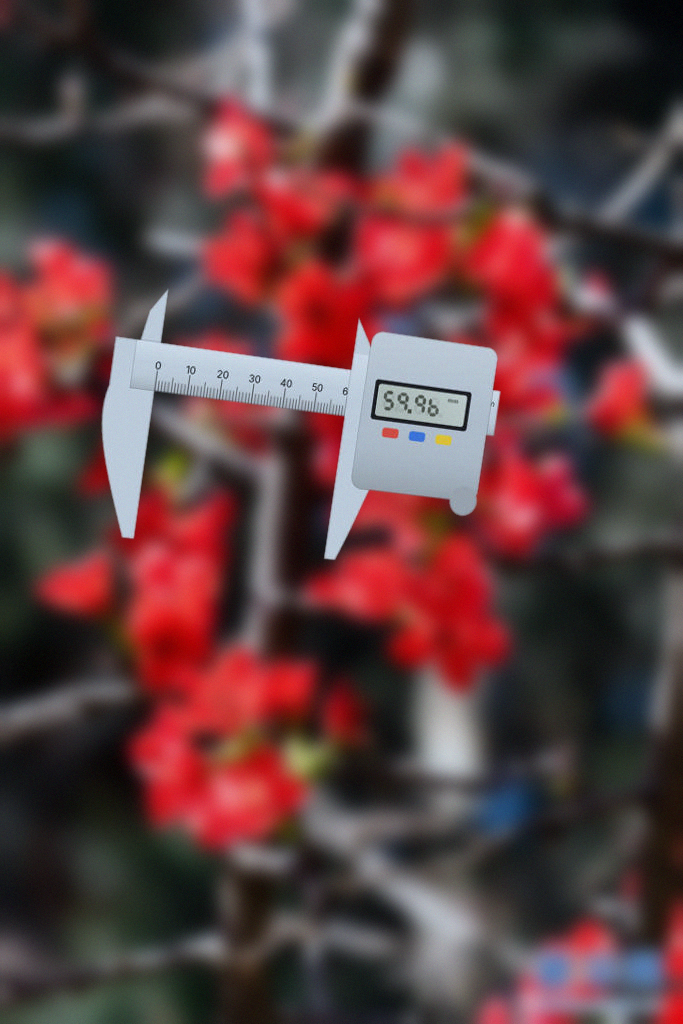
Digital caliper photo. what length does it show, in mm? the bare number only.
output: 59.96
